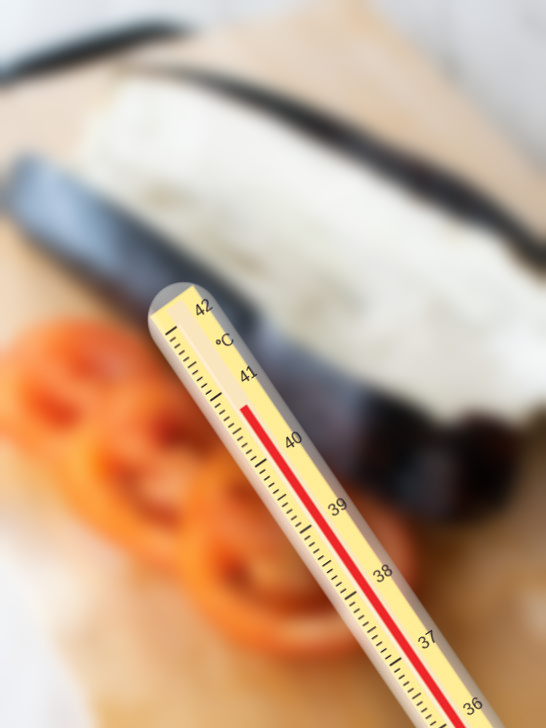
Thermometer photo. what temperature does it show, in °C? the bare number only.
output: 40.7
